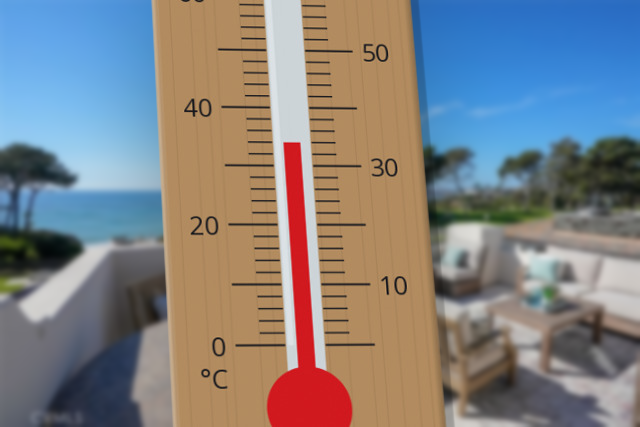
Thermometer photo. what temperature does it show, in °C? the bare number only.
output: 34
